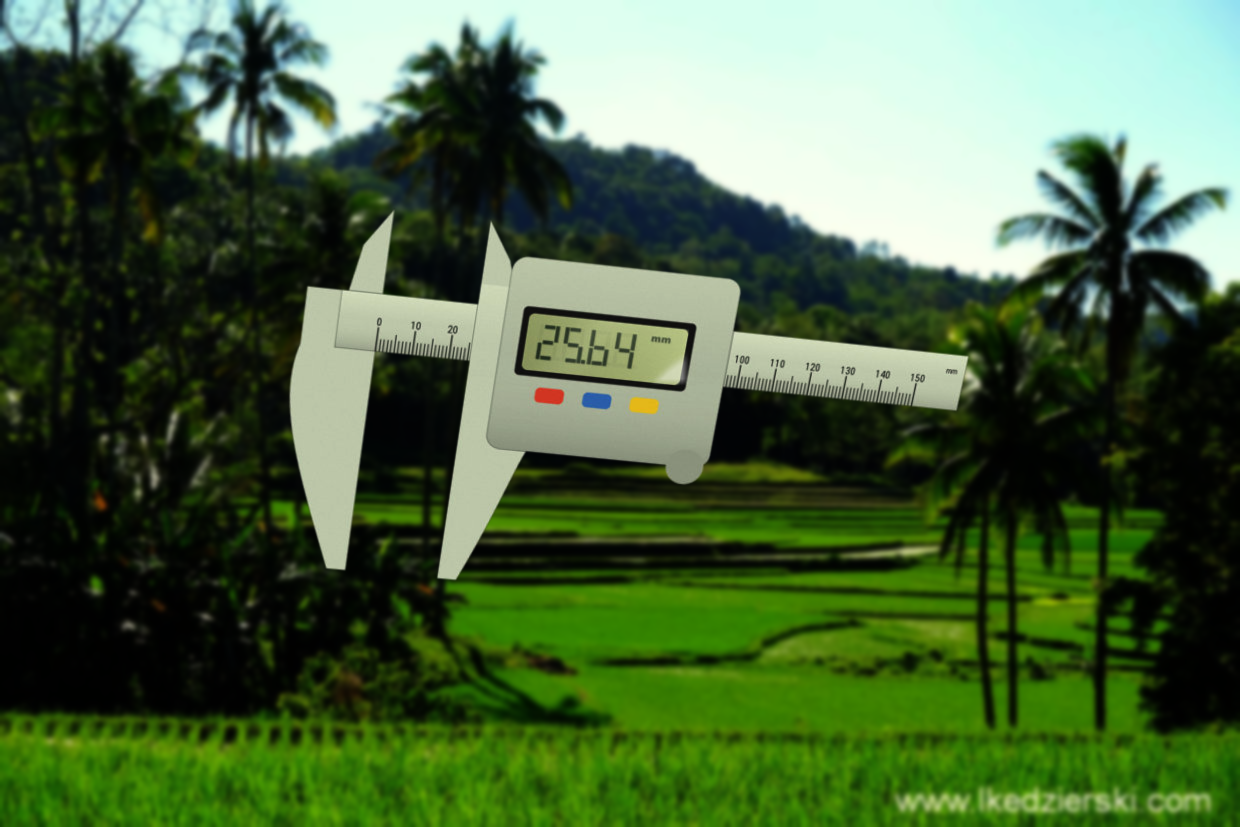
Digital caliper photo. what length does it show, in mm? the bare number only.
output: 25.64
